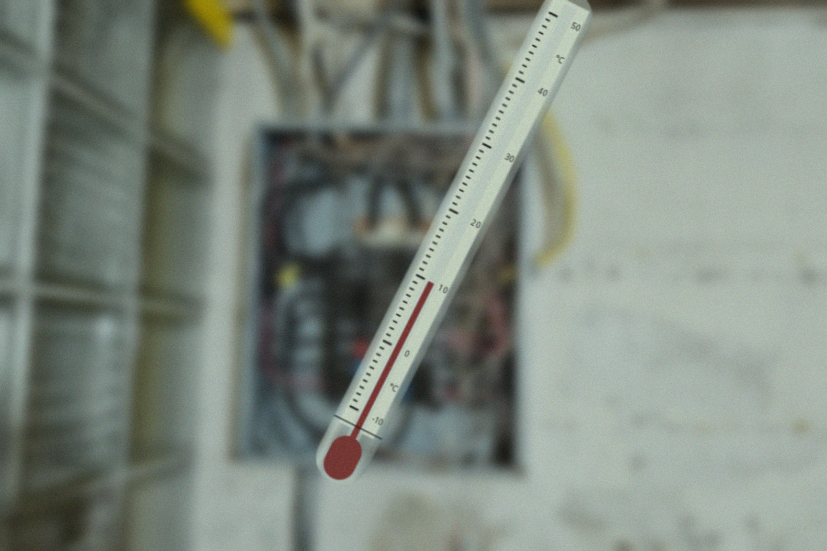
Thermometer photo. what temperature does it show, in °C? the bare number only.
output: 10
